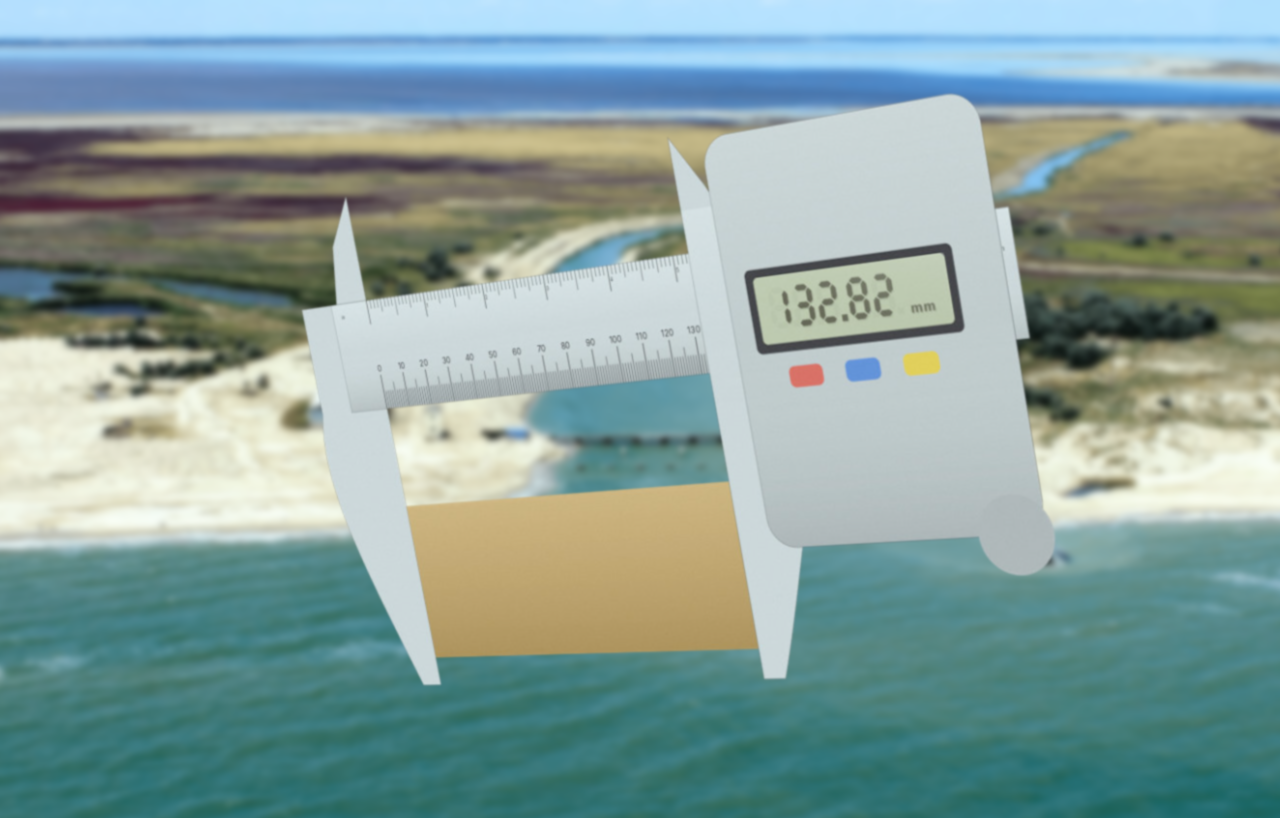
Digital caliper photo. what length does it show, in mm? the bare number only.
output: 132.82
